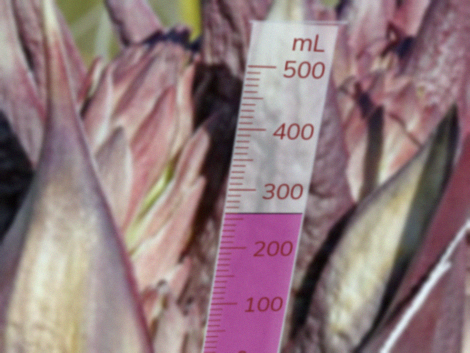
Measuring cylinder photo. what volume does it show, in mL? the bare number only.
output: 260
